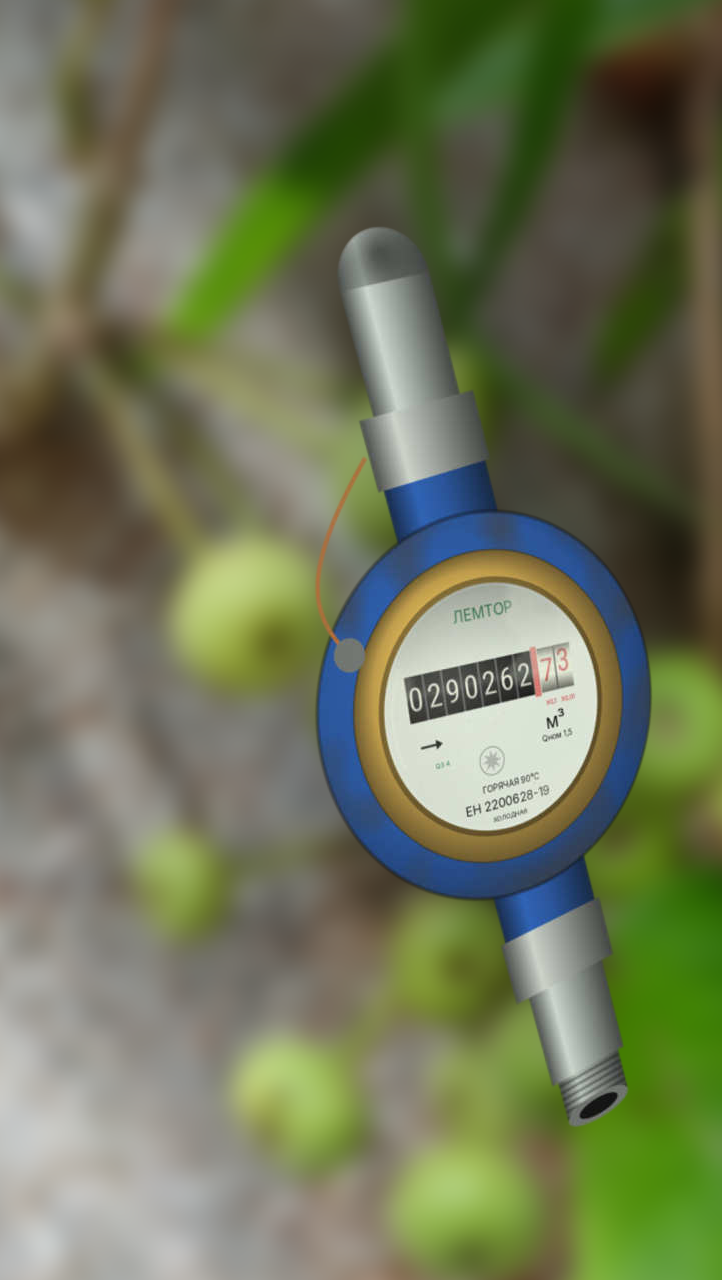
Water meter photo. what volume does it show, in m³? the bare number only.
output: 290262.73
